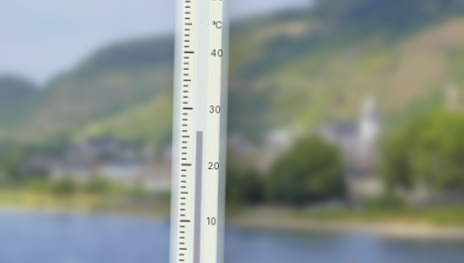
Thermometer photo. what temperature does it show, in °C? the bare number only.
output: 26
